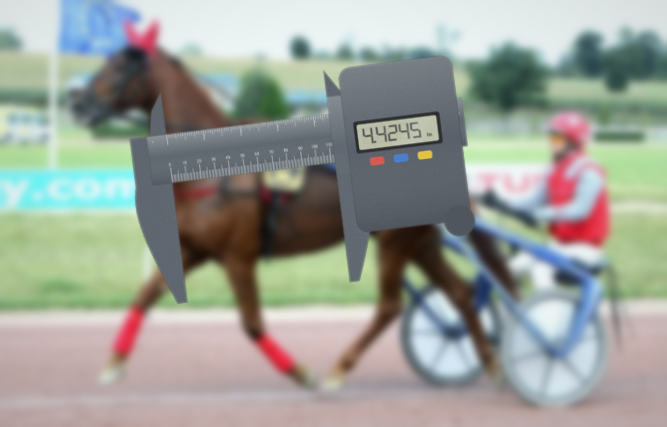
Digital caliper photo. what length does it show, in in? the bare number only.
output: 4.4245
